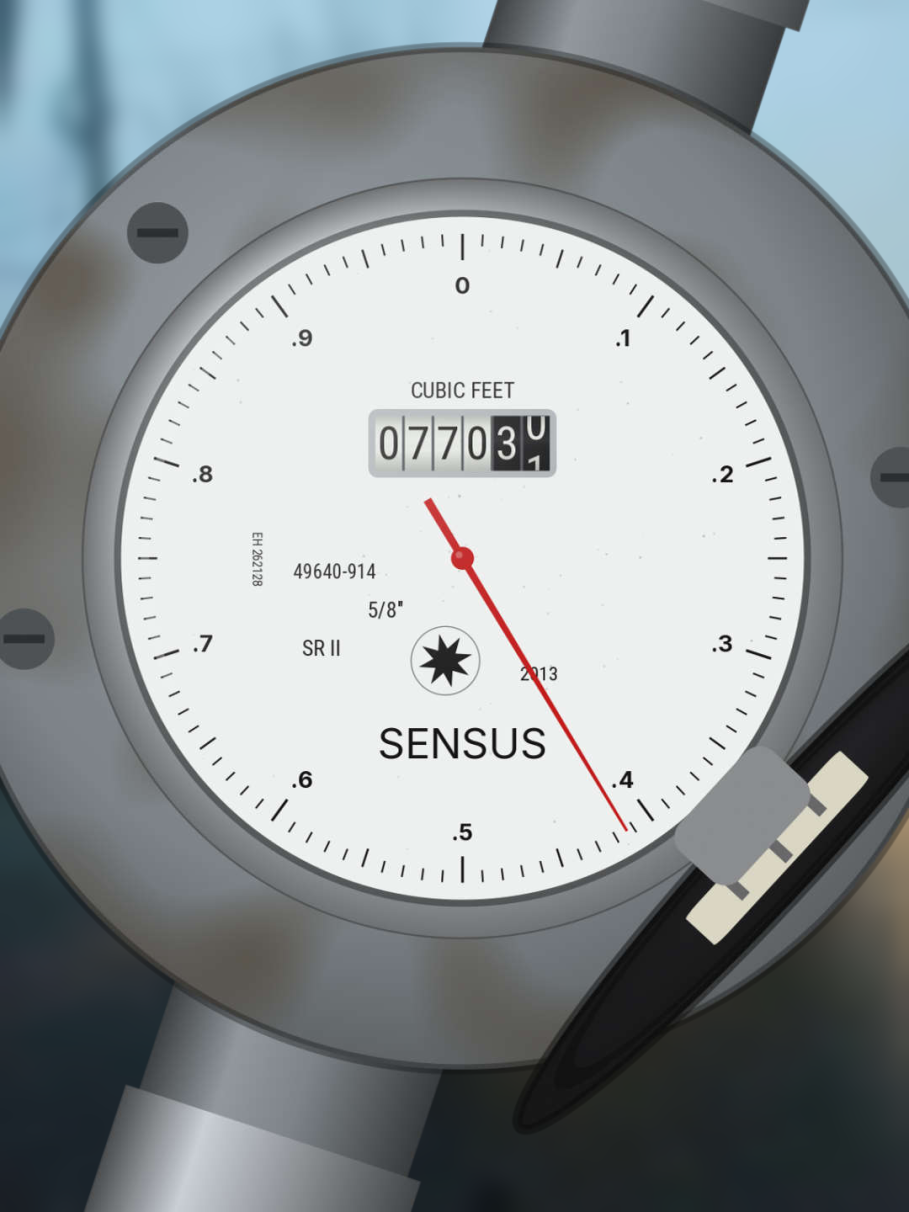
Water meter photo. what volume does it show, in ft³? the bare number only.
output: 77030.41
